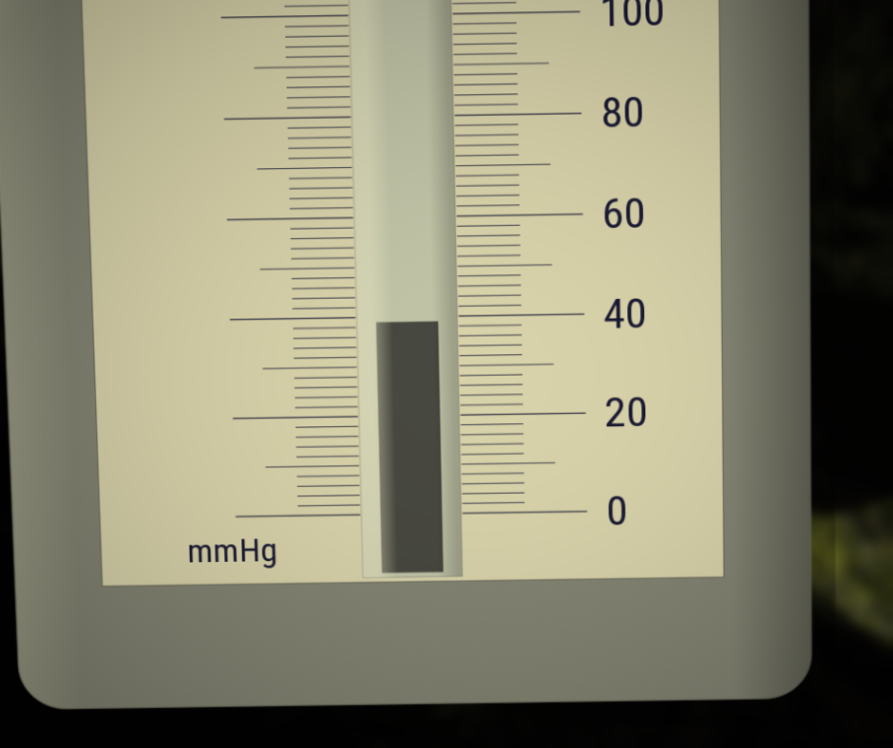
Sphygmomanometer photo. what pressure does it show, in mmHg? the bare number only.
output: 39
